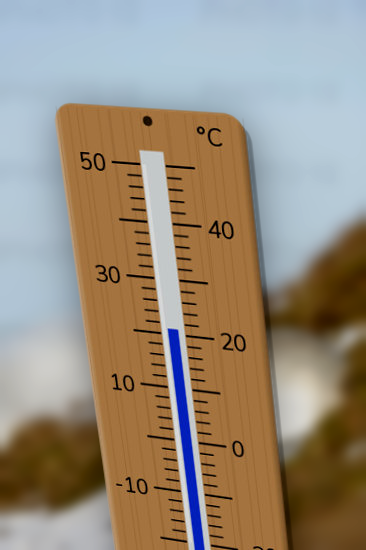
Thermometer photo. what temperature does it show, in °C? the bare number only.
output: 21
